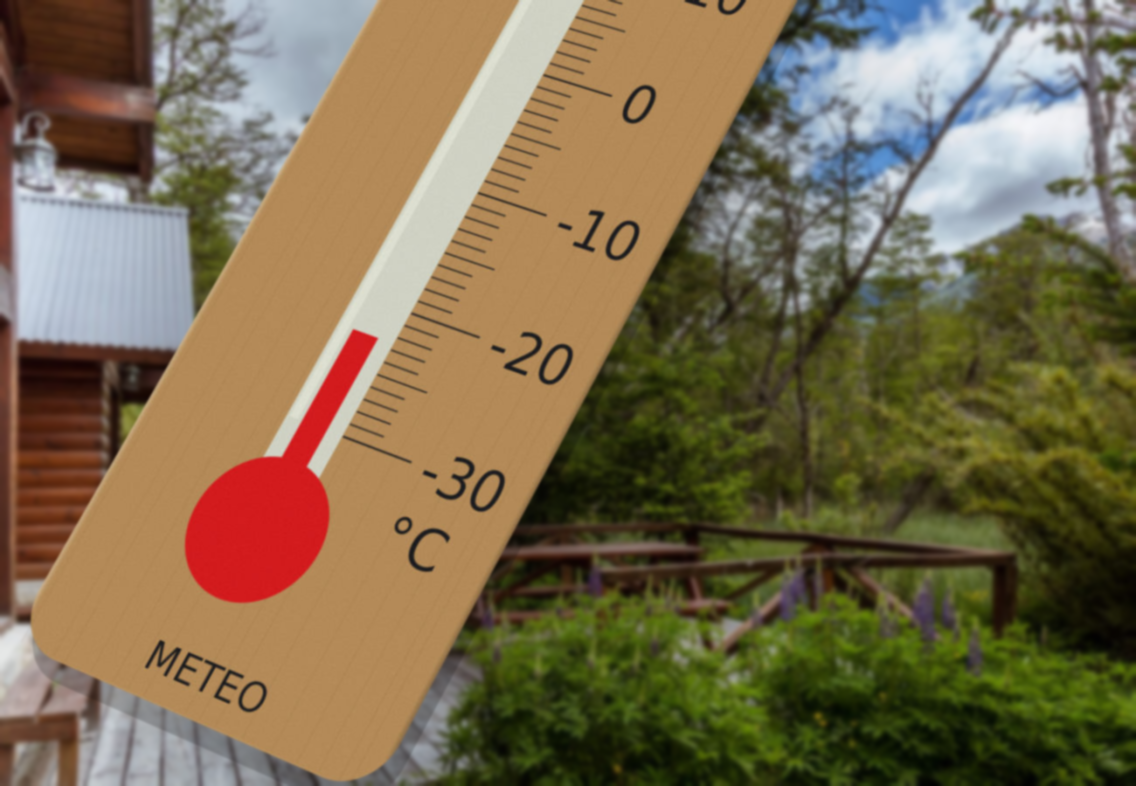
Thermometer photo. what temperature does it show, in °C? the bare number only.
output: -22.5
